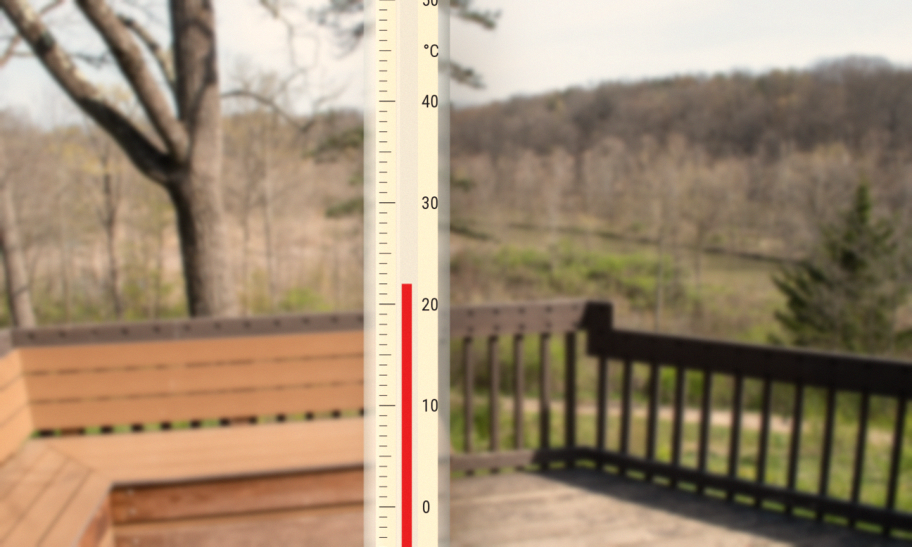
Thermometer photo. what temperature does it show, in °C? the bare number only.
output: 22
